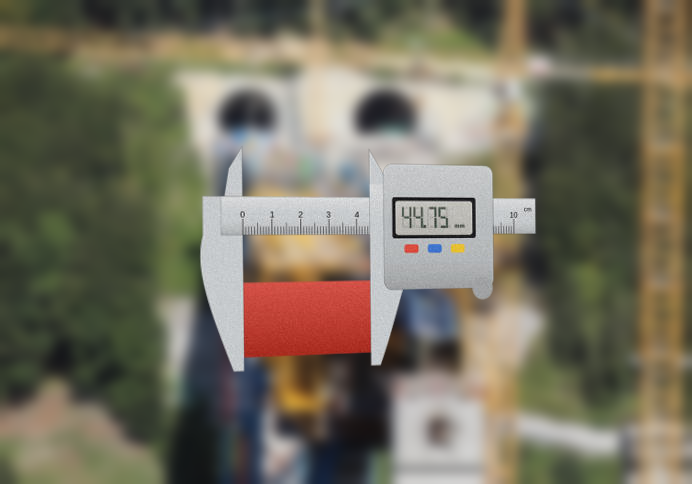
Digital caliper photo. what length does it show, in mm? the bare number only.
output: 44.75
